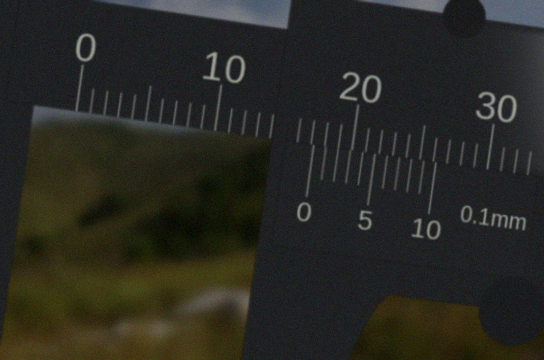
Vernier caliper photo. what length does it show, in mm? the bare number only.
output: 17.2
